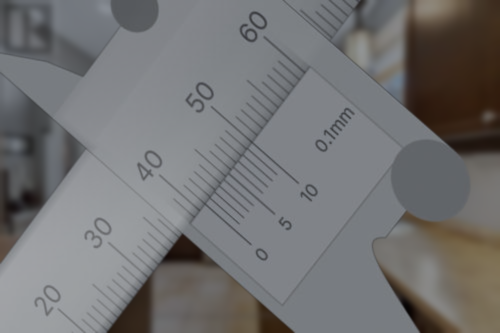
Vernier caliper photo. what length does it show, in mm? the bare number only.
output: 41.0
